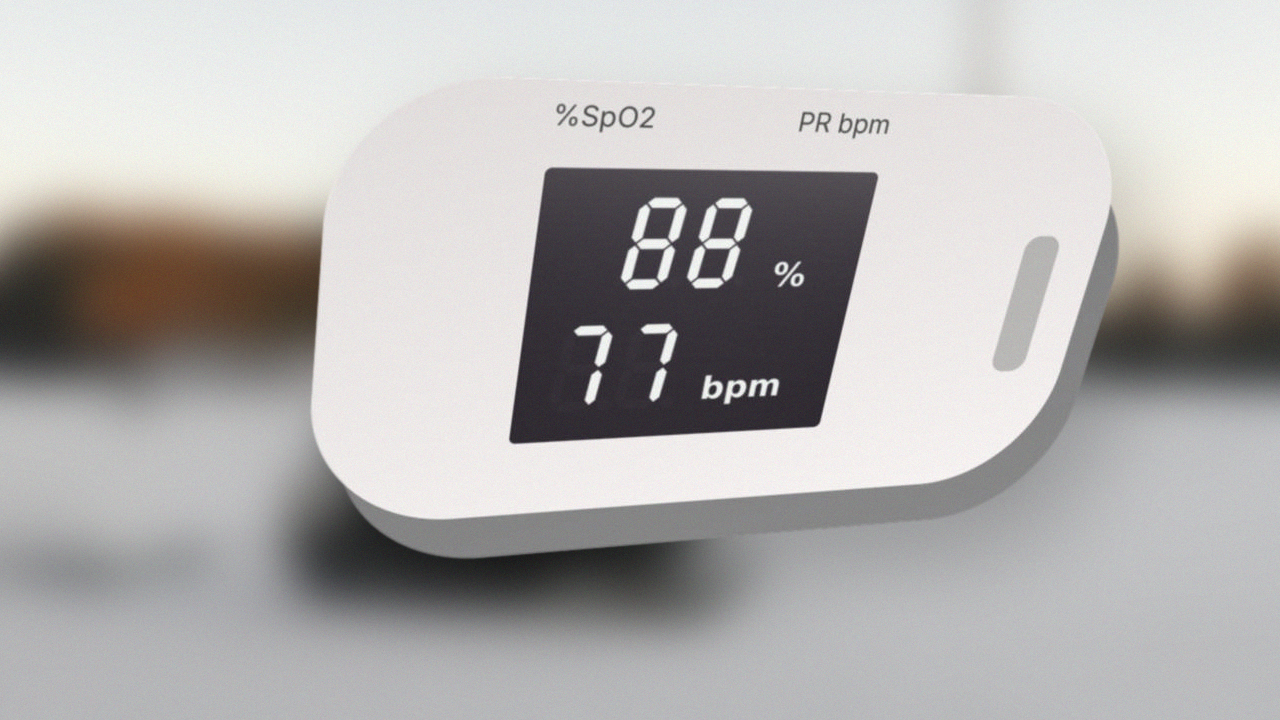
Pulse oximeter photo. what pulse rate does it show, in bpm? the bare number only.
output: 77
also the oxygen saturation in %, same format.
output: 88
